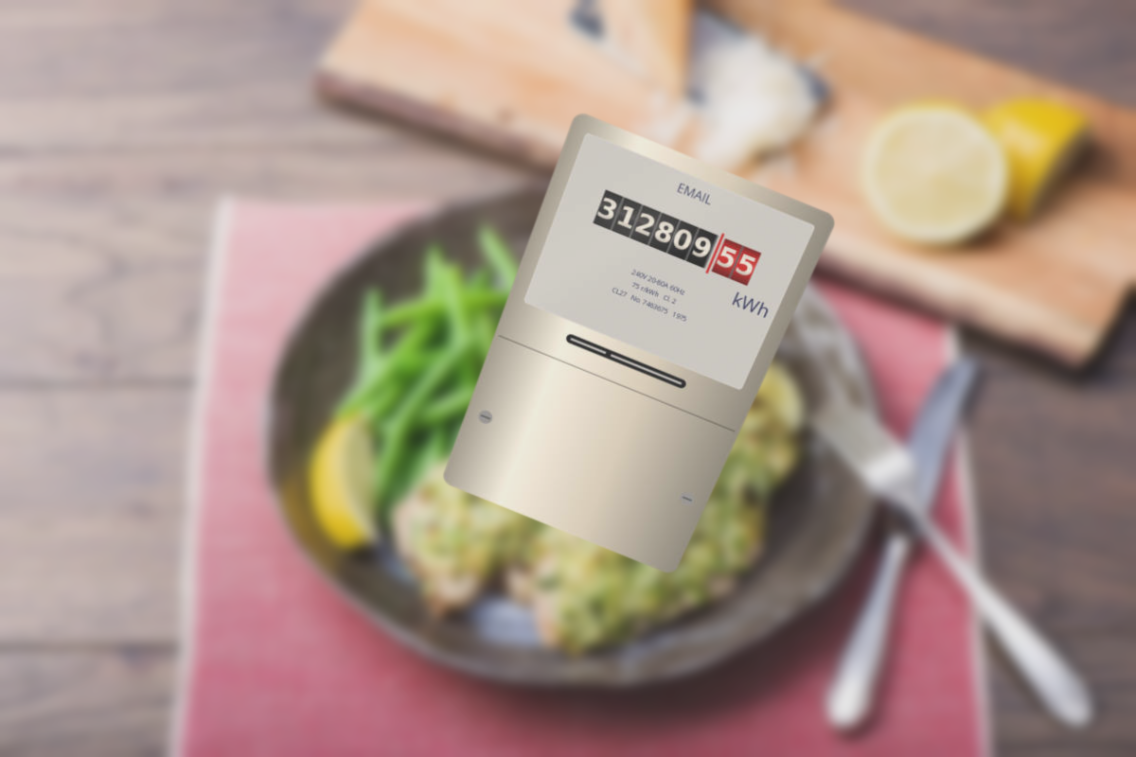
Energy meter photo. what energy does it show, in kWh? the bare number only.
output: 312809.55
